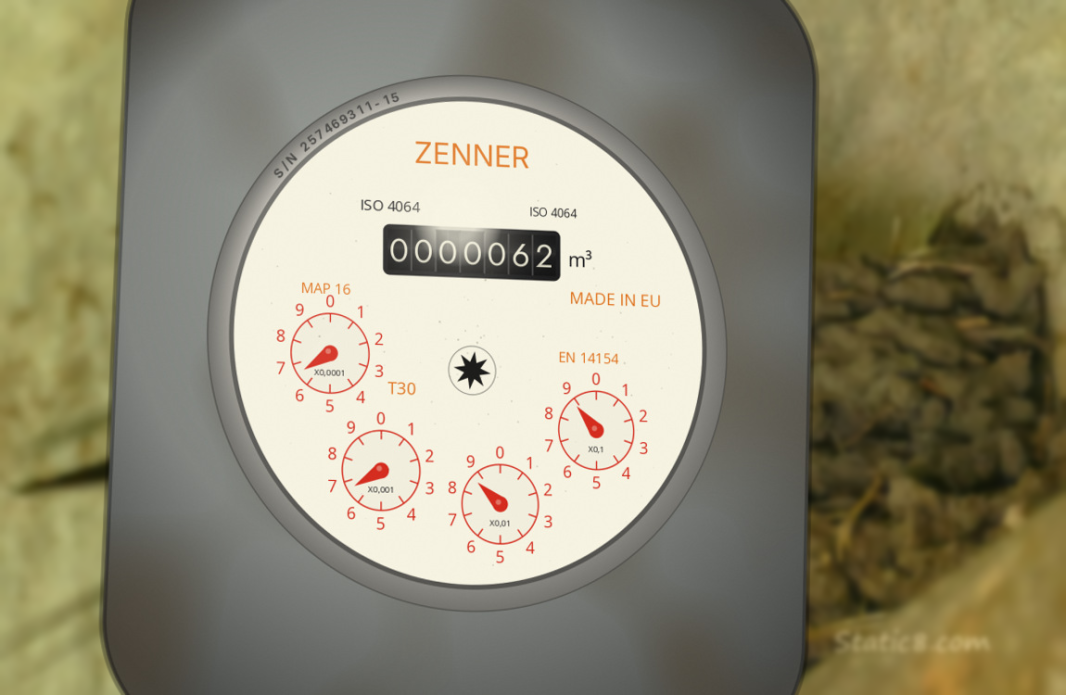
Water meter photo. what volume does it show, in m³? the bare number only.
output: 62.8866
